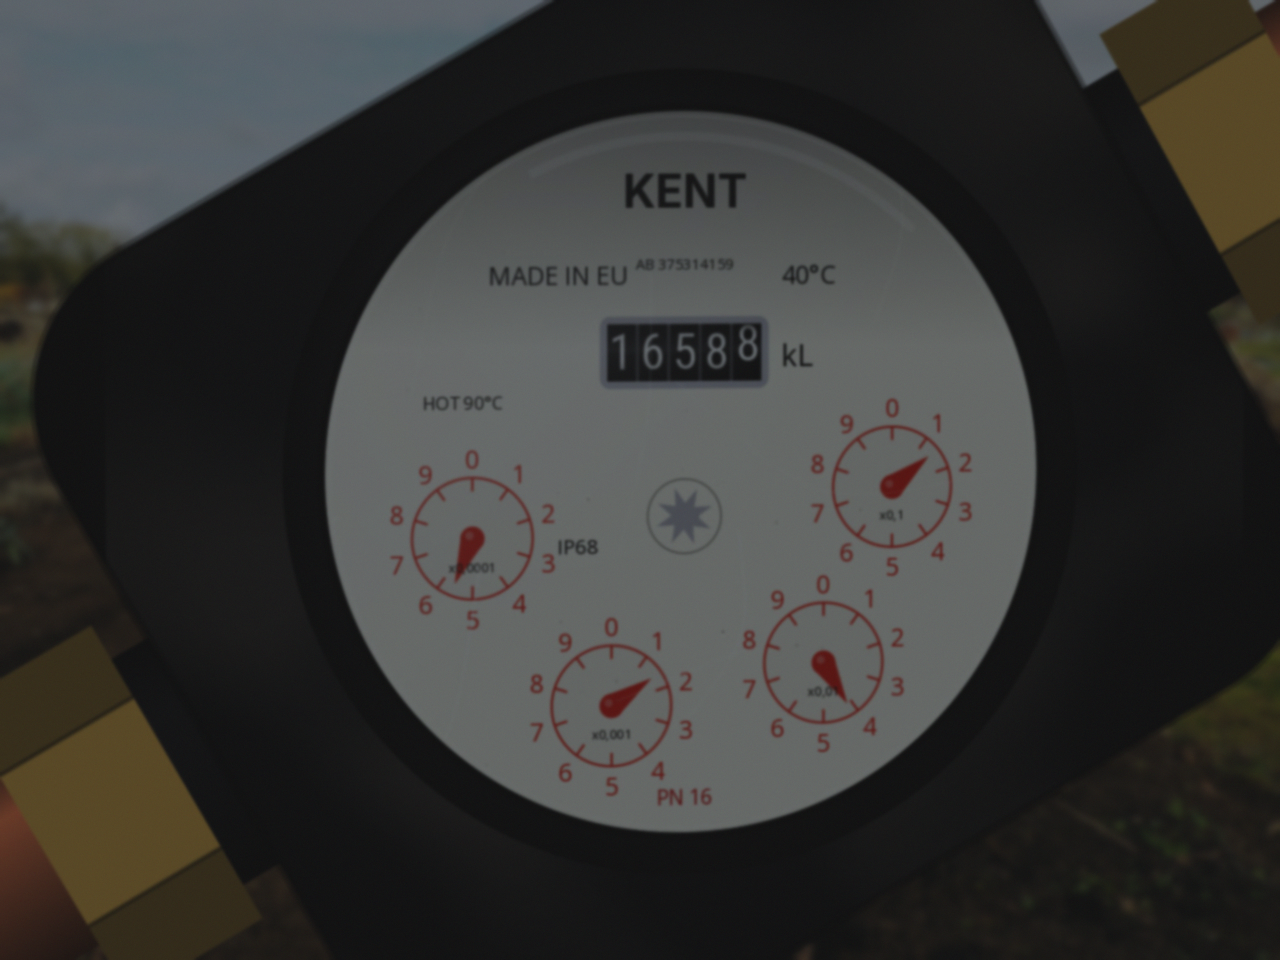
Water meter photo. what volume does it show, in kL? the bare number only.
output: 16588.1415
